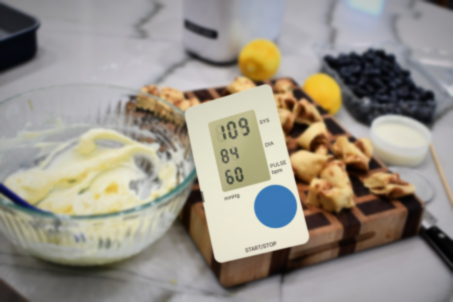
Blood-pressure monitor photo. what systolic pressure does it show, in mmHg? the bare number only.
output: 109
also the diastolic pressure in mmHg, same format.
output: 84
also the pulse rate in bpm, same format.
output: 60
